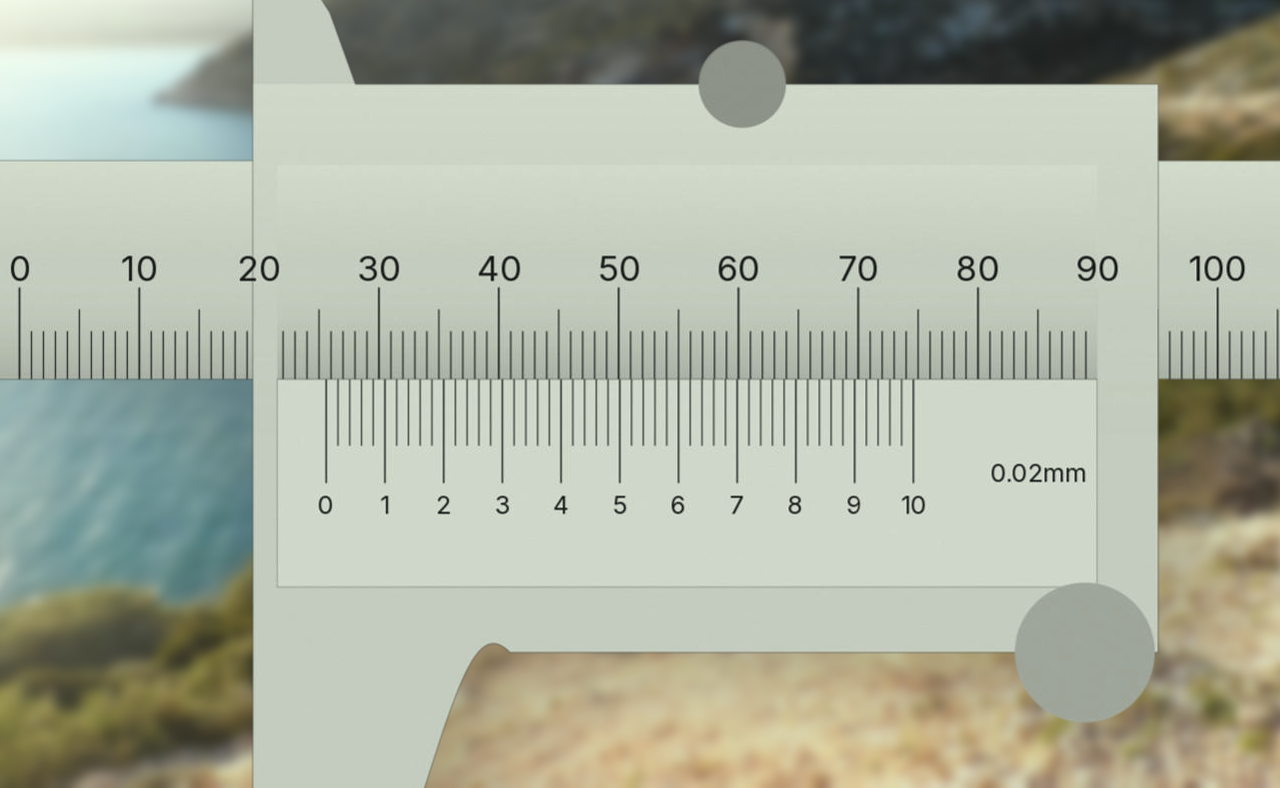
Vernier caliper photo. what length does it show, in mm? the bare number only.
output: 25.6
